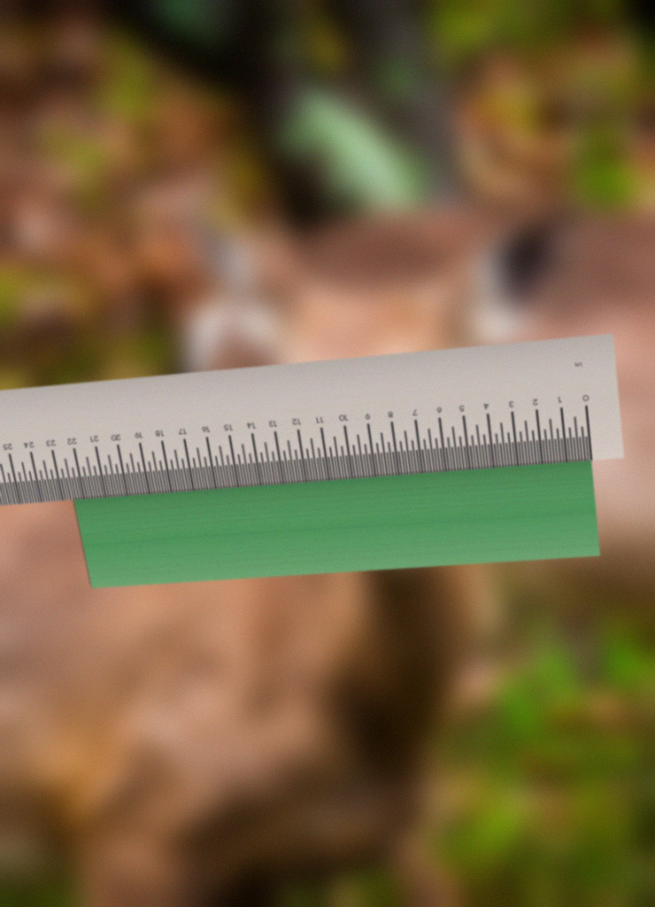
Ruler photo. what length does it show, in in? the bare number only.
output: 22.5
